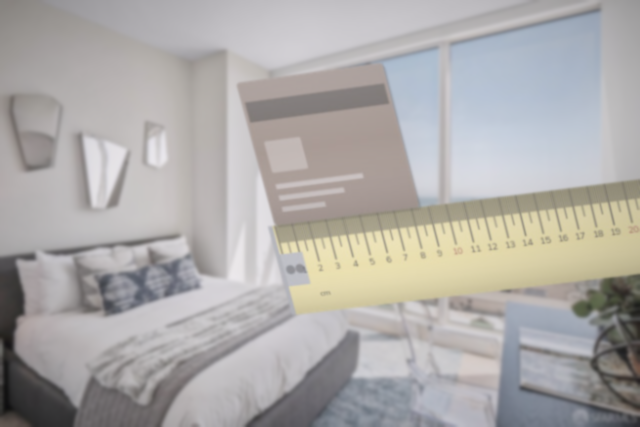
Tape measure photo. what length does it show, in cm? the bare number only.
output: 8.5
